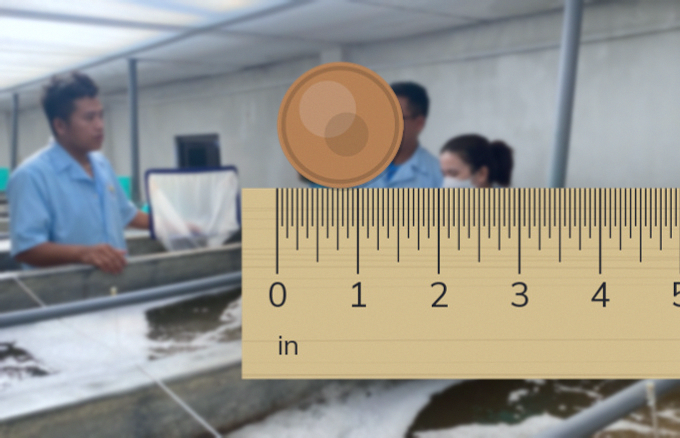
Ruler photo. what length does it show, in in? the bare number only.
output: 1.5625
